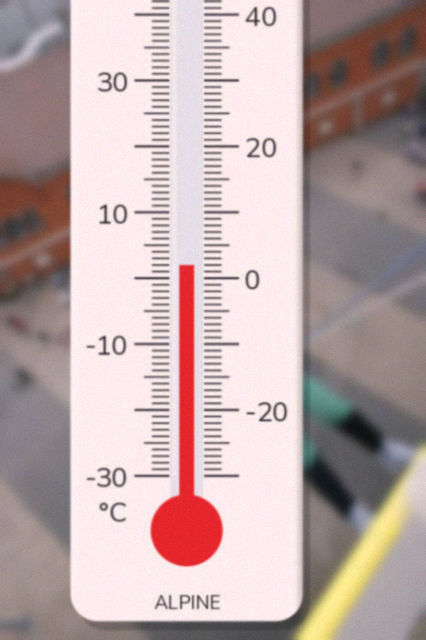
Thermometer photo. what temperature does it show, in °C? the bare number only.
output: 2
